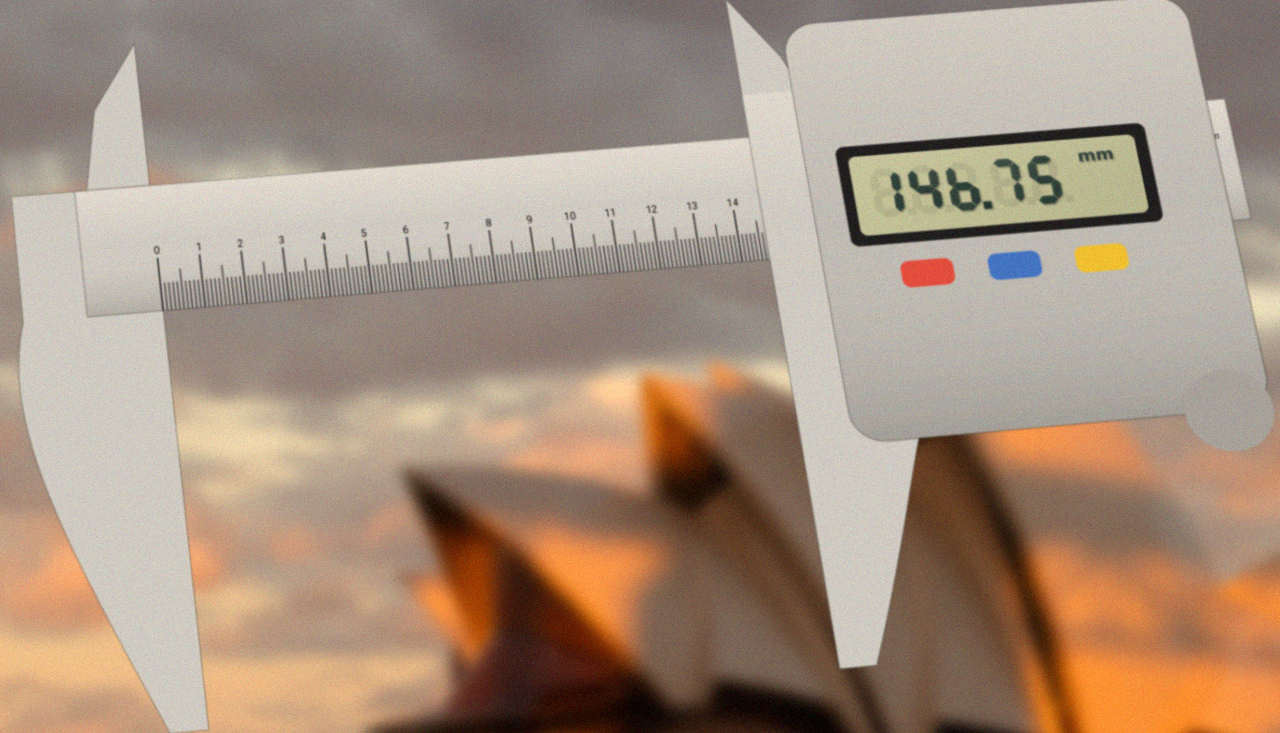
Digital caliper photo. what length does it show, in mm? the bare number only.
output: 146.75
